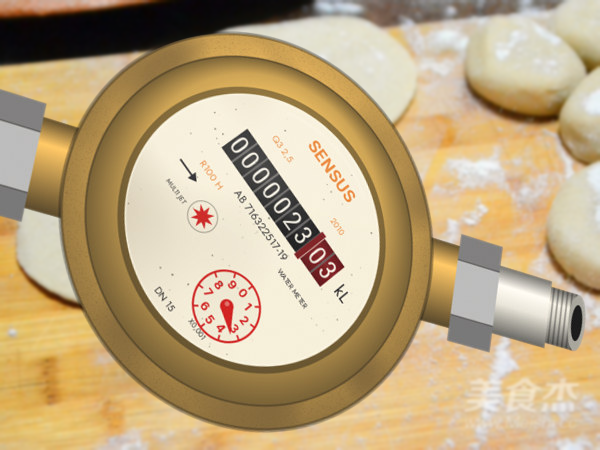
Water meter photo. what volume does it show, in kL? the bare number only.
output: 23.033
